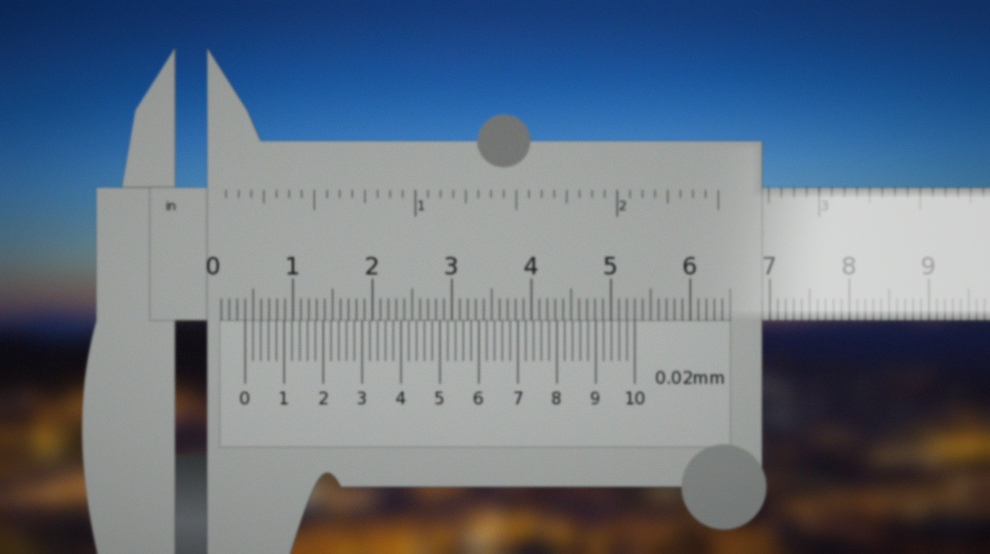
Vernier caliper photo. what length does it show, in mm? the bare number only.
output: 4.0
